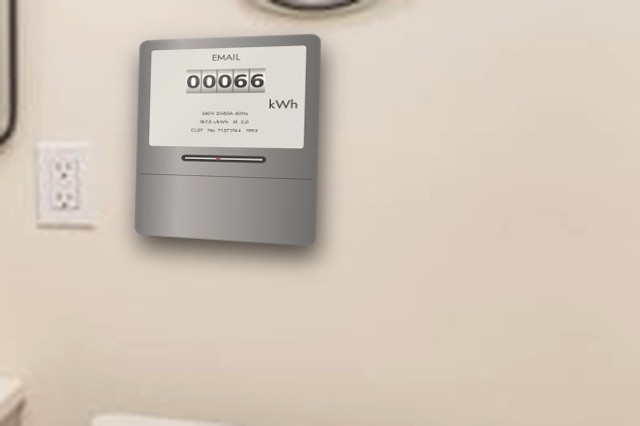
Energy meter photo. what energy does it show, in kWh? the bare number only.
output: 66
